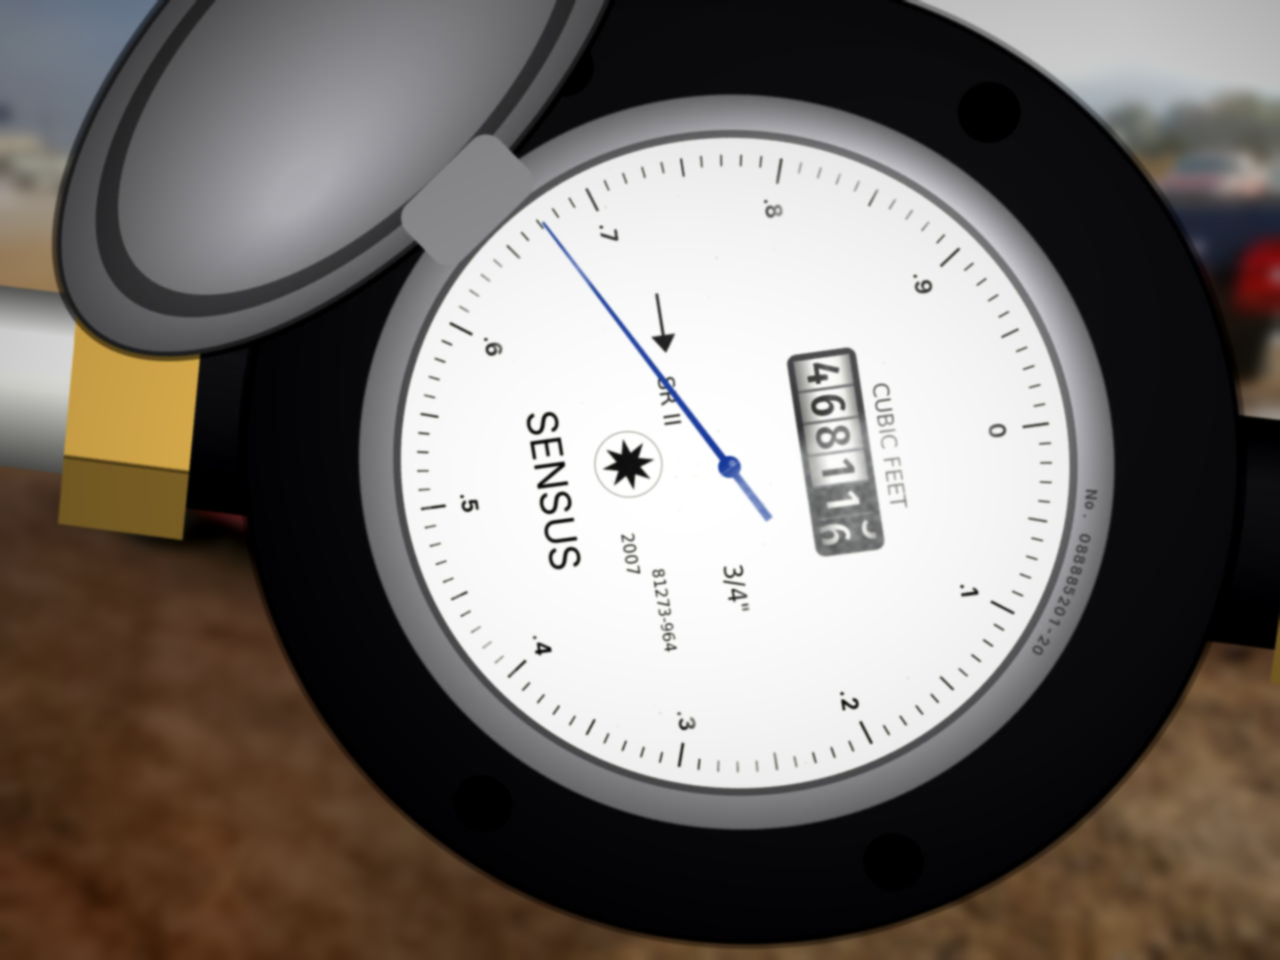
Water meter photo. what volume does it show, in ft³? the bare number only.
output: 468115.67
